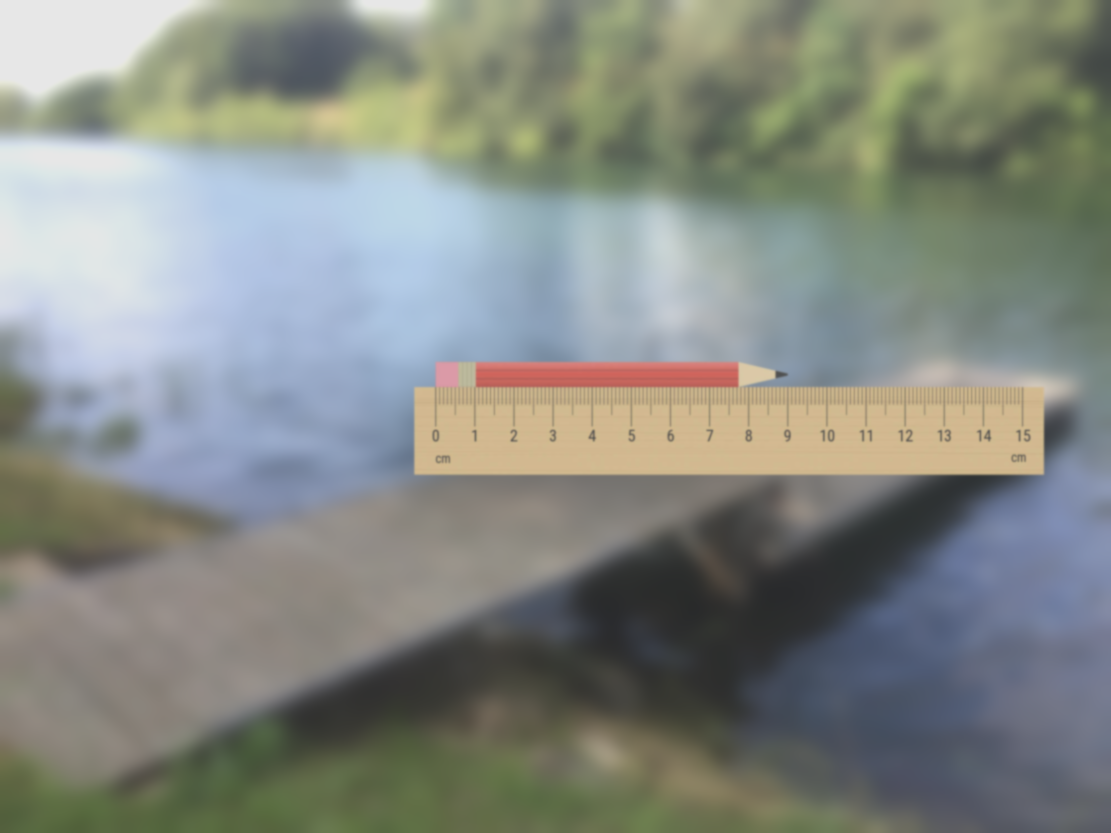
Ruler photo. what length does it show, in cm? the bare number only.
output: 9
